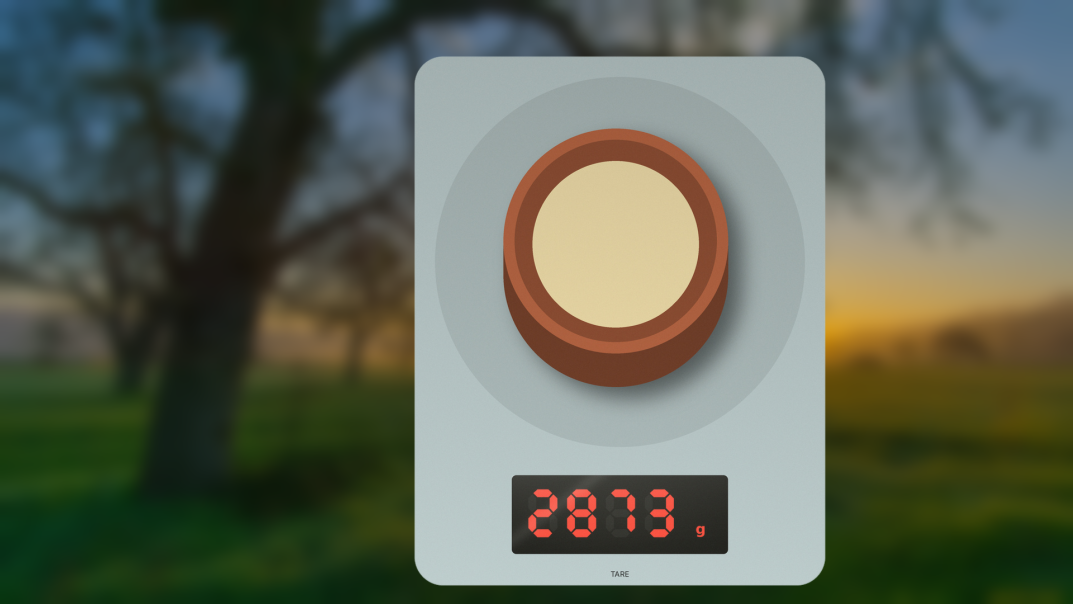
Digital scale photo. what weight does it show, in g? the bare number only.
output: 2873
